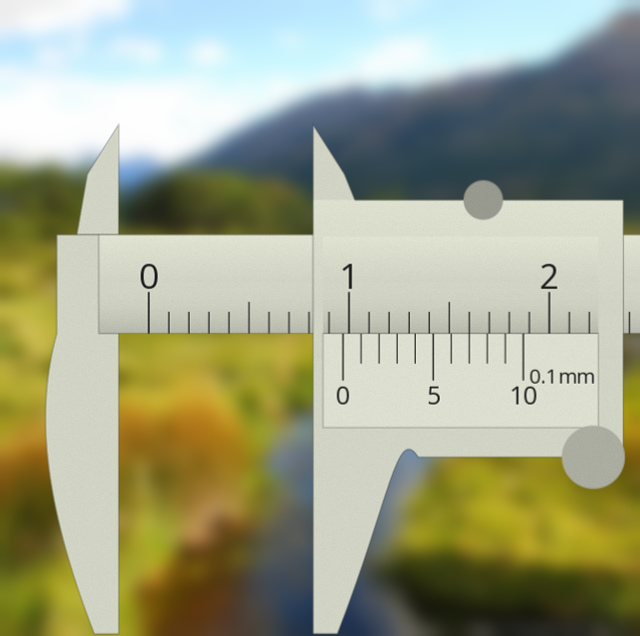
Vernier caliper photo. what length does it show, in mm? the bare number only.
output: 9.7
